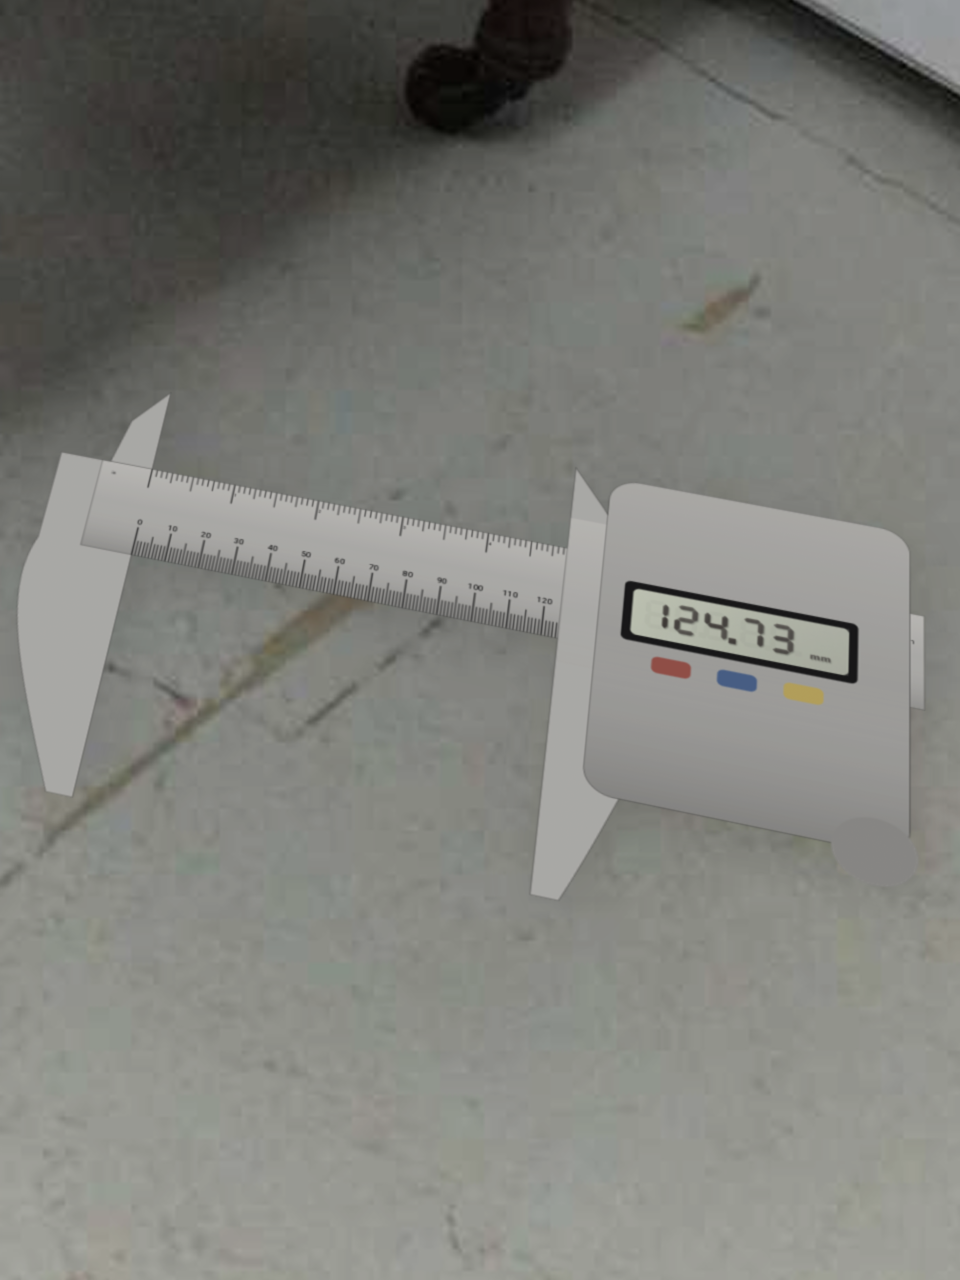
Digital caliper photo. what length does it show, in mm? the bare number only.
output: 124.73
